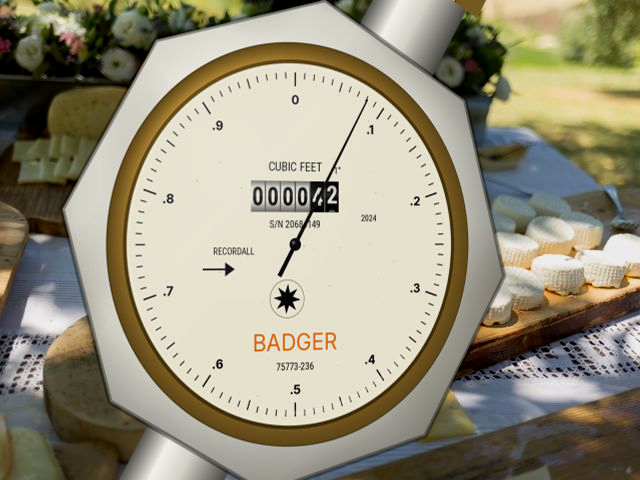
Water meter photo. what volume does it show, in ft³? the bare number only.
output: 42.08
